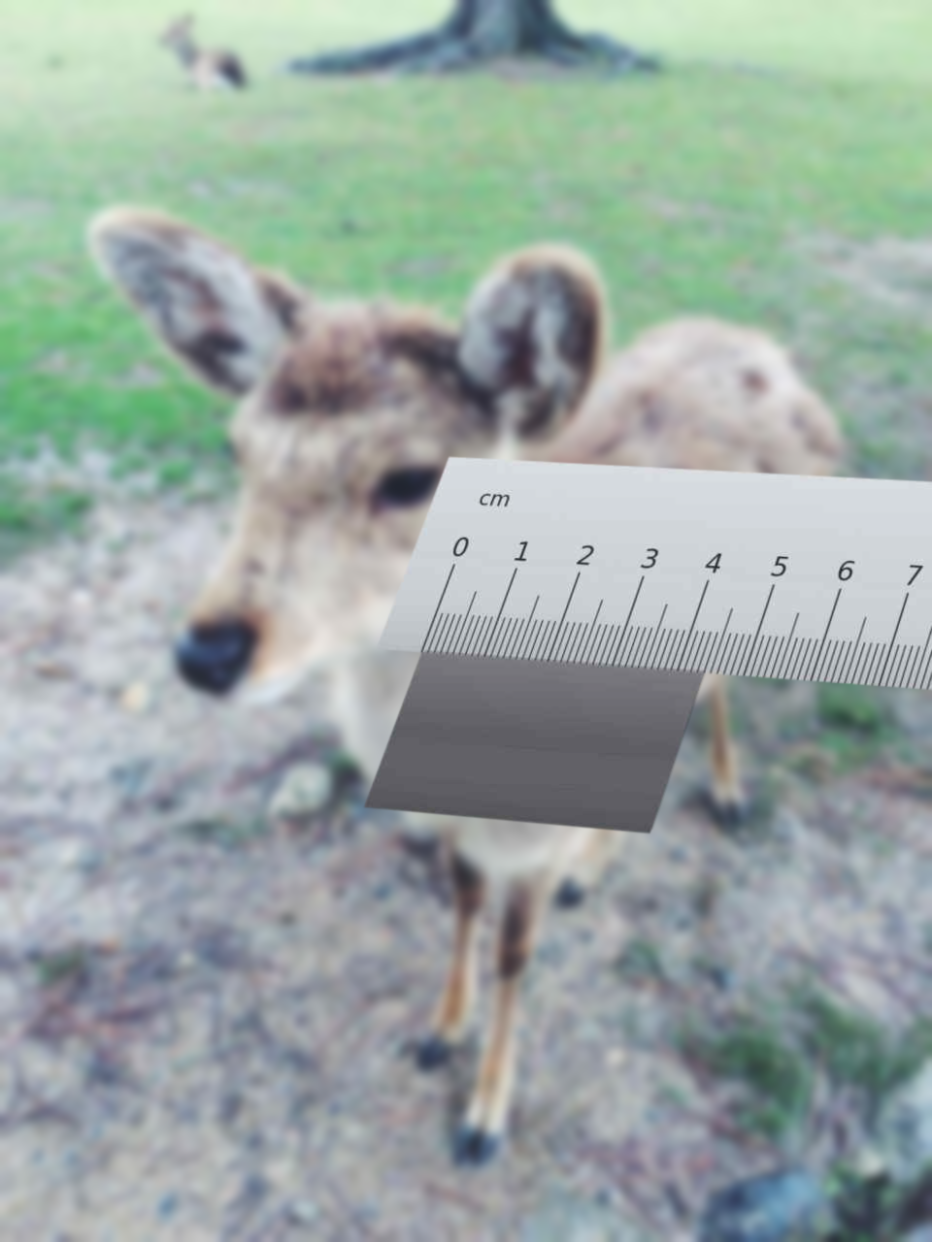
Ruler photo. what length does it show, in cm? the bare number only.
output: 4.4
